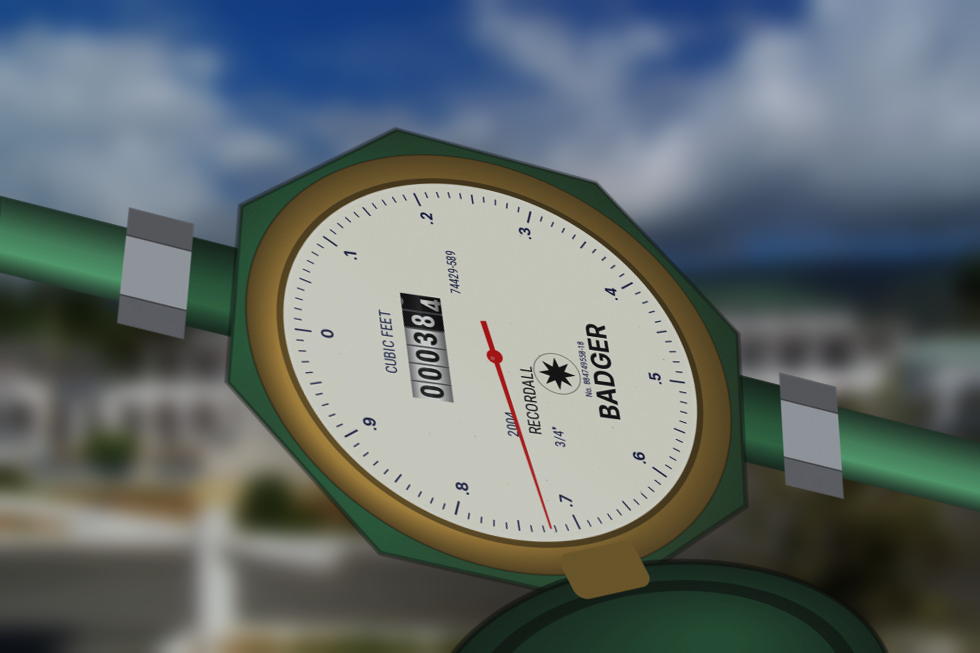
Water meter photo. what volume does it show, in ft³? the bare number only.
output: 383.72
